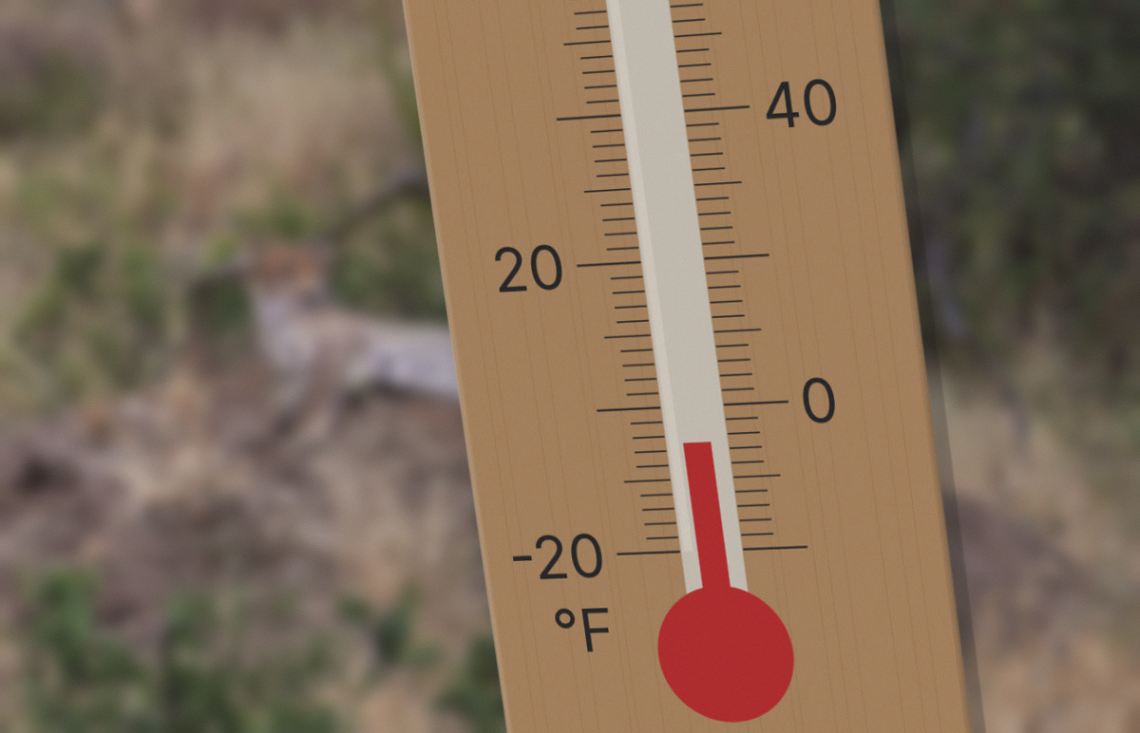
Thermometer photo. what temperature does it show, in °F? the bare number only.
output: -5
